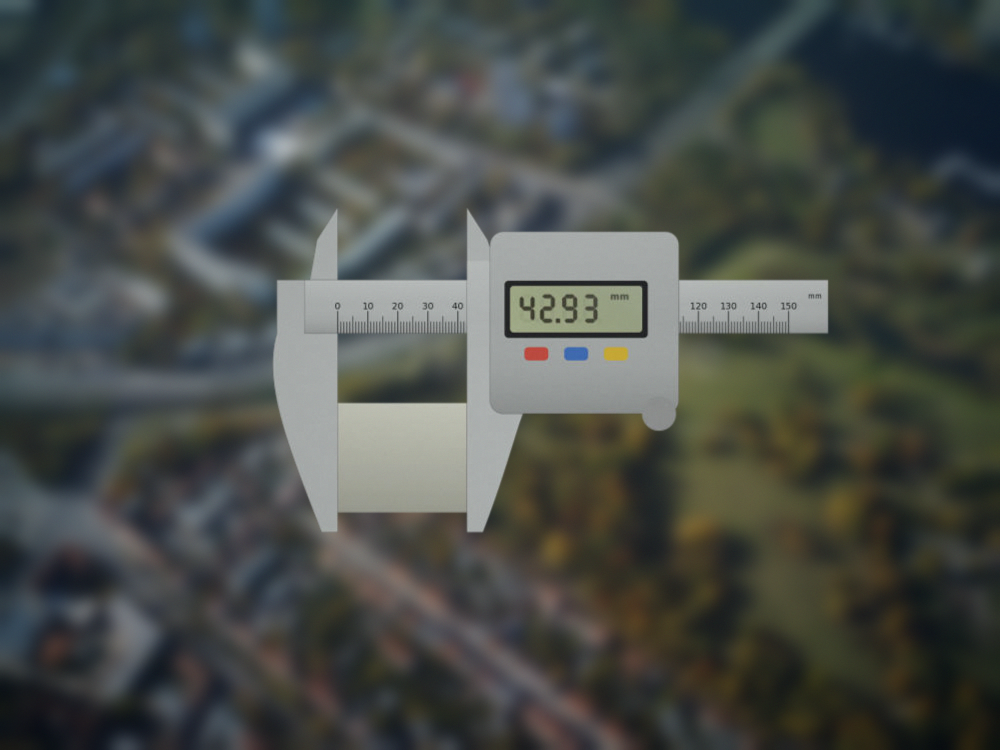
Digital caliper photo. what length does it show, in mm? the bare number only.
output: 42.93
